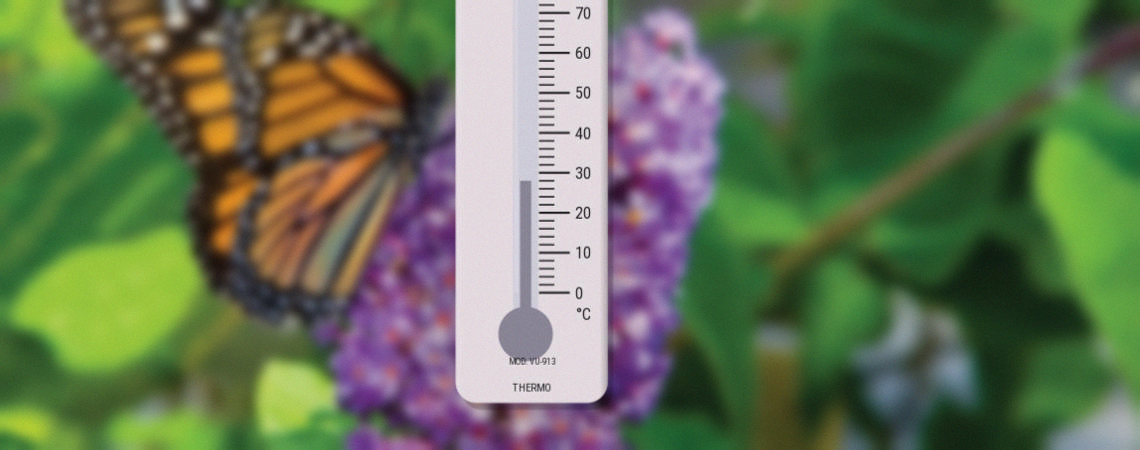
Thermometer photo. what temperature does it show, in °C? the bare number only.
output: 28
